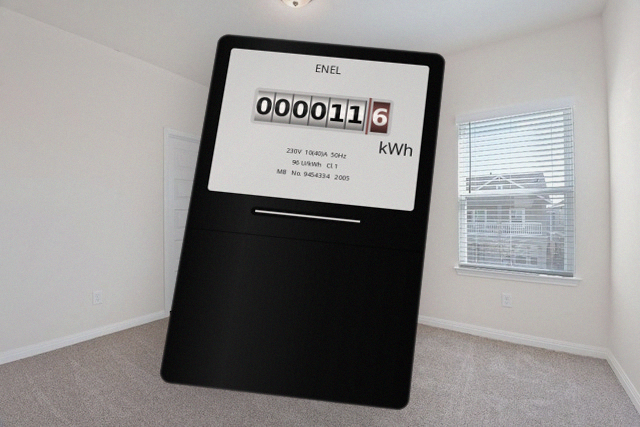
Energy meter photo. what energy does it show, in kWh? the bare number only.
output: 11.6
